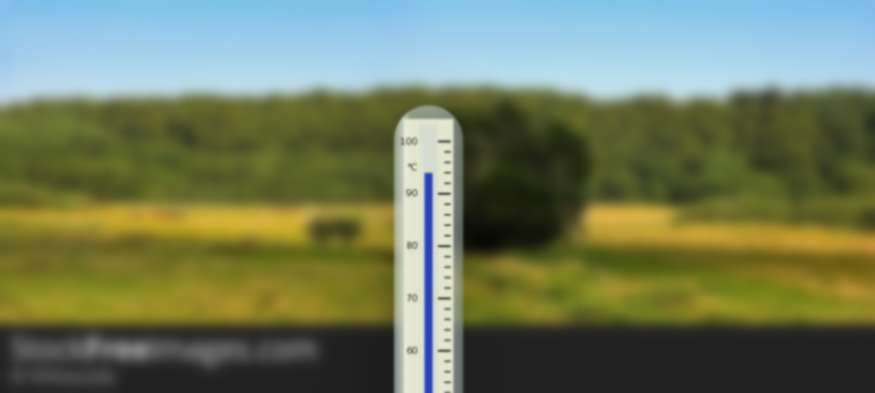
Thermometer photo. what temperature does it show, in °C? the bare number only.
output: 94
